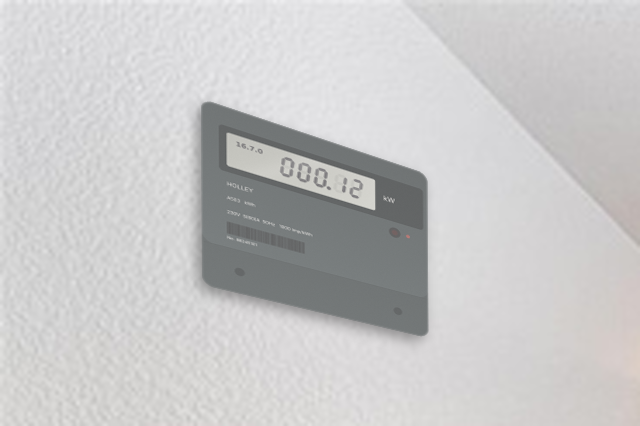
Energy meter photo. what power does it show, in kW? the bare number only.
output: 0.12
